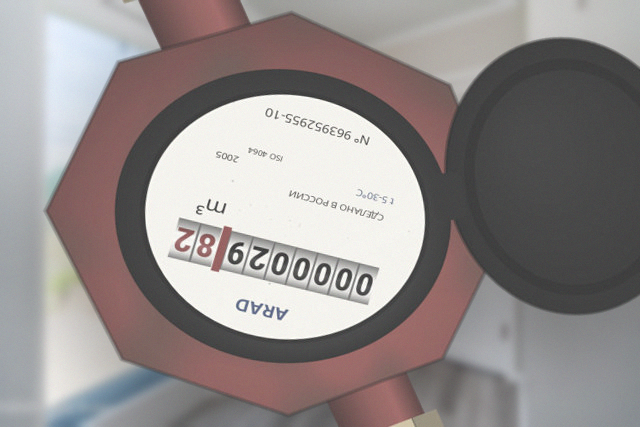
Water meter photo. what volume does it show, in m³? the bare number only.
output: 29.82
